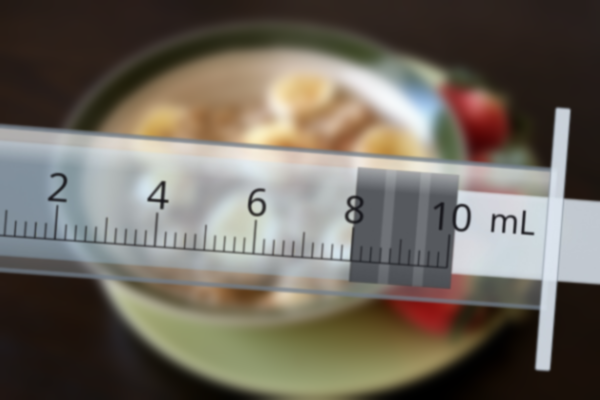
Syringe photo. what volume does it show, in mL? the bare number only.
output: 8
